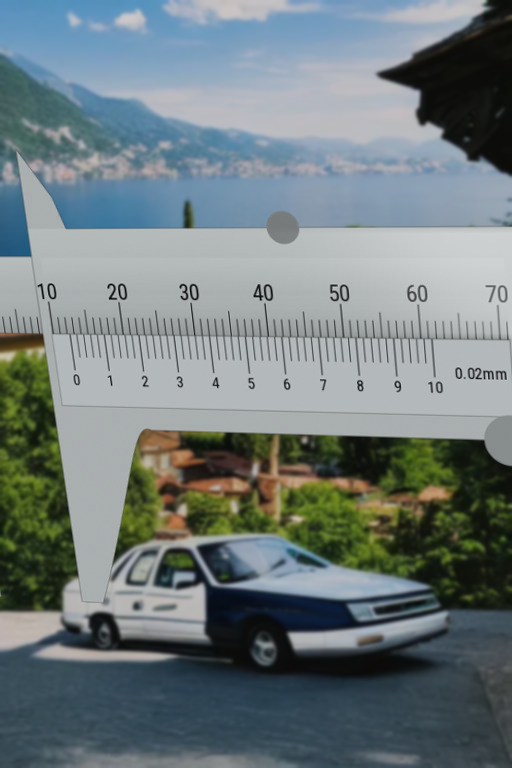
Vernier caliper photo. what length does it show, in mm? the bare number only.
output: 12.4
